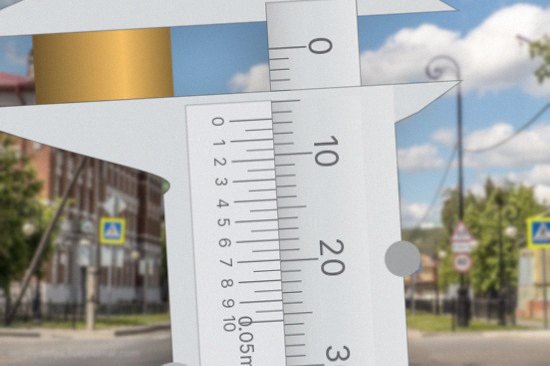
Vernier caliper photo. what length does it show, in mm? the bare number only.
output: 6.6
